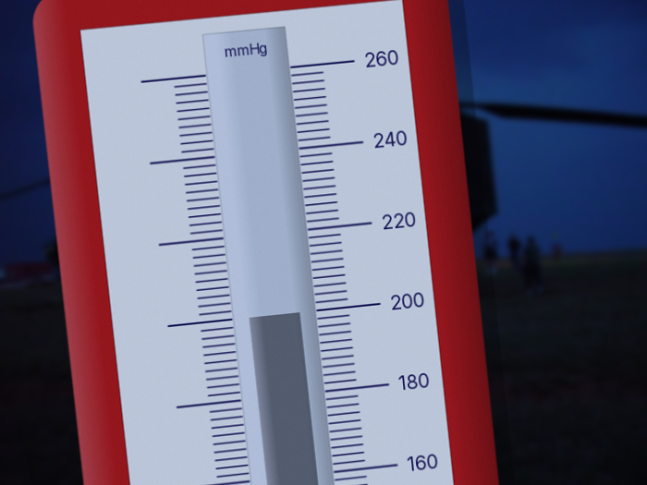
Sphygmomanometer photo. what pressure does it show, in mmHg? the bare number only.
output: 200
